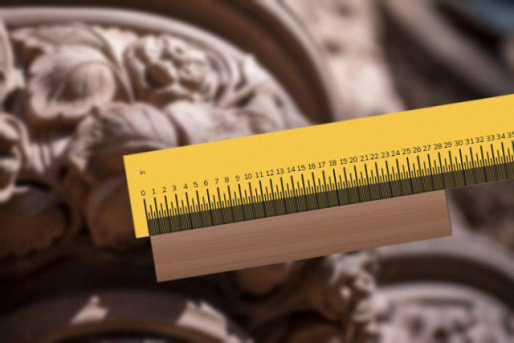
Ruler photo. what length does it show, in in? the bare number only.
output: 28
